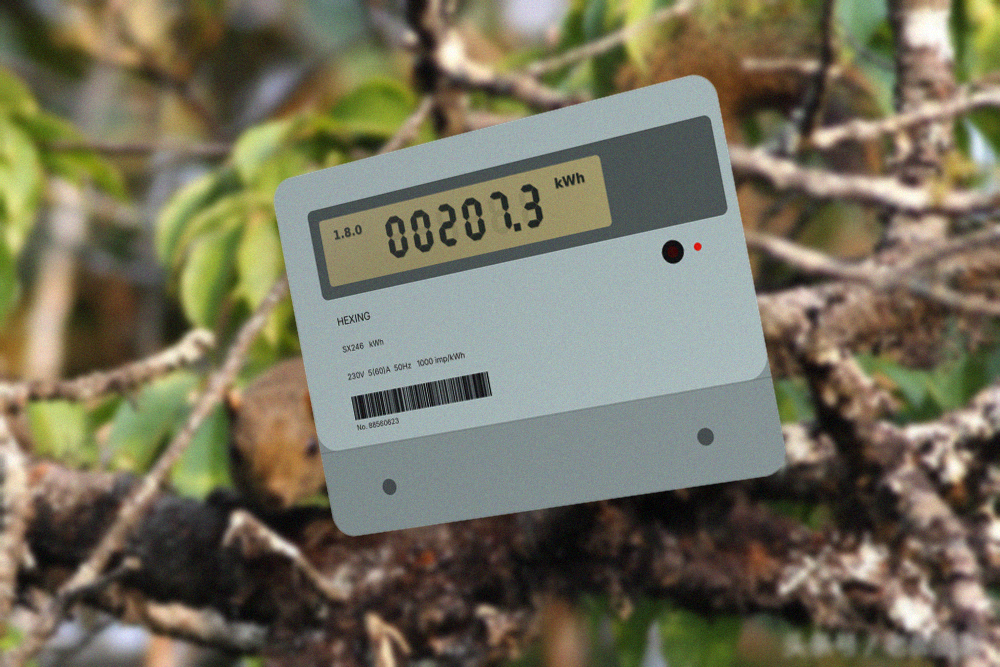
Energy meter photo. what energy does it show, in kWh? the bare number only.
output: 207.3
